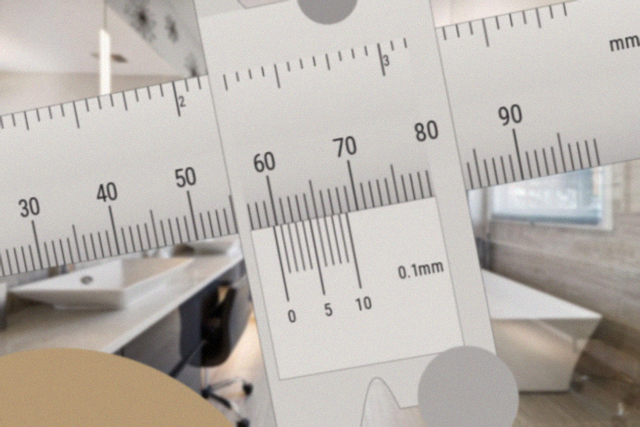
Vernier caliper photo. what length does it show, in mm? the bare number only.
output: 59.6
